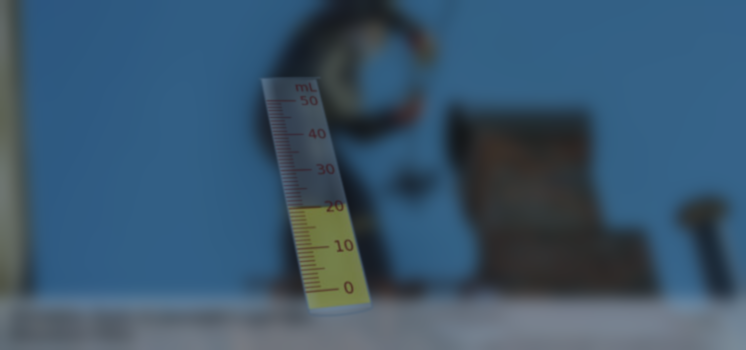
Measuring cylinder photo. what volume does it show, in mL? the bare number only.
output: 20
